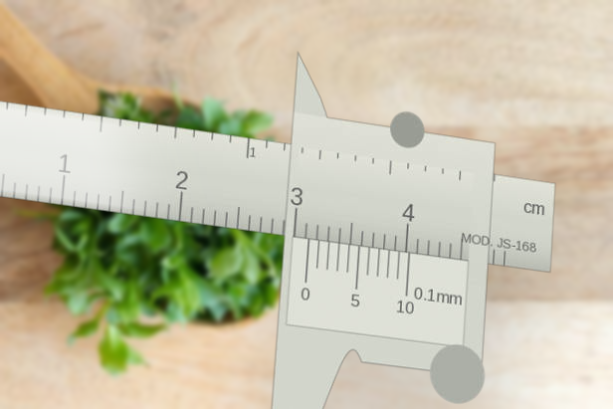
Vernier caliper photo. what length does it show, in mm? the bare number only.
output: 31.3
